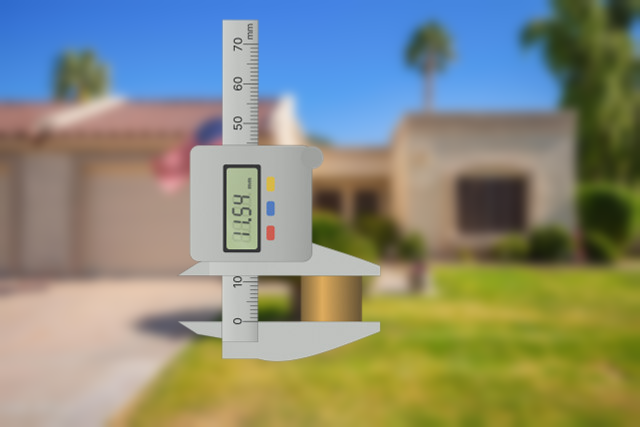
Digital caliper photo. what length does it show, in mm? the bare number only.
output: 11.54
